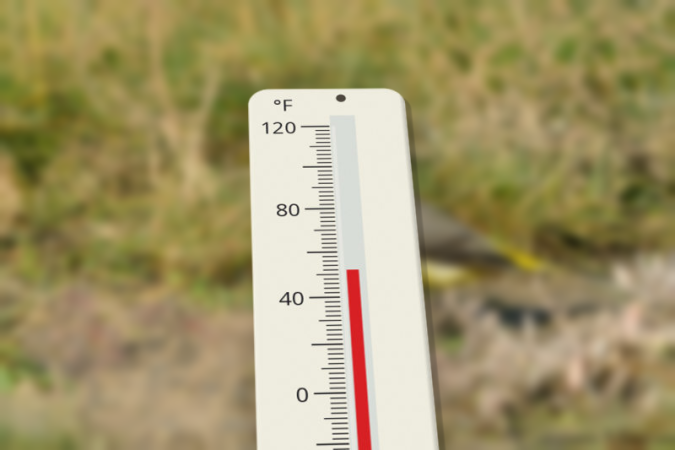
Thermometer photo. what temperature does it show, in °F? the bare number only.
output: 52
